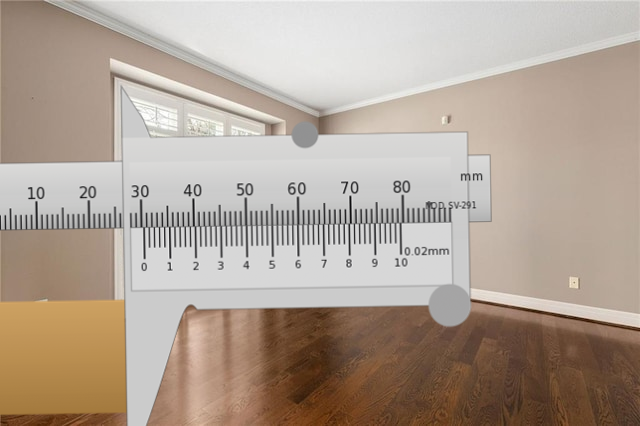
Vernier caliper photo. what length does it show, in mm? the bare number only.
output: 30.5
